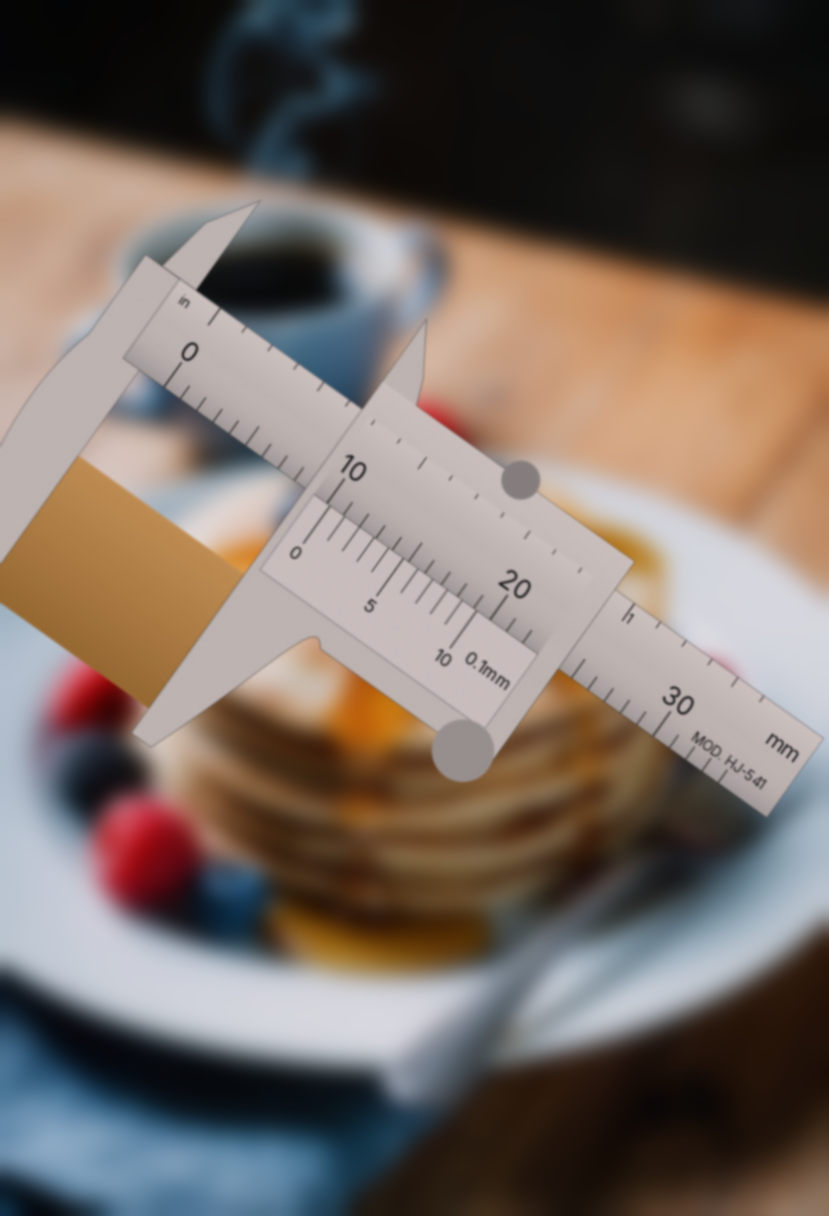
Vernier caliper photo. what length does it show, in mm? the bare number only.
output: 10.2
